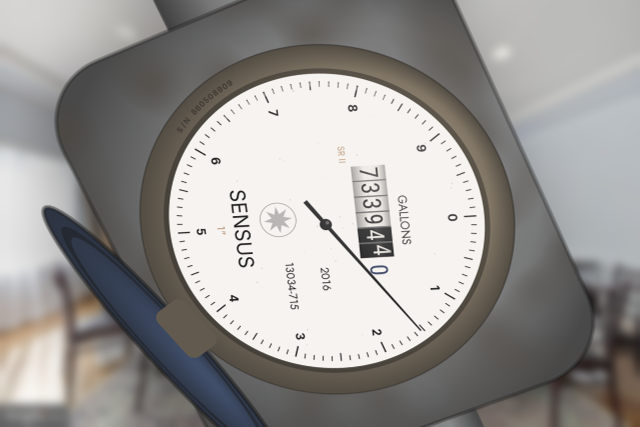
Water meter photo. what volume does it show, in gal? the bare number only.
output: 7339441.5
